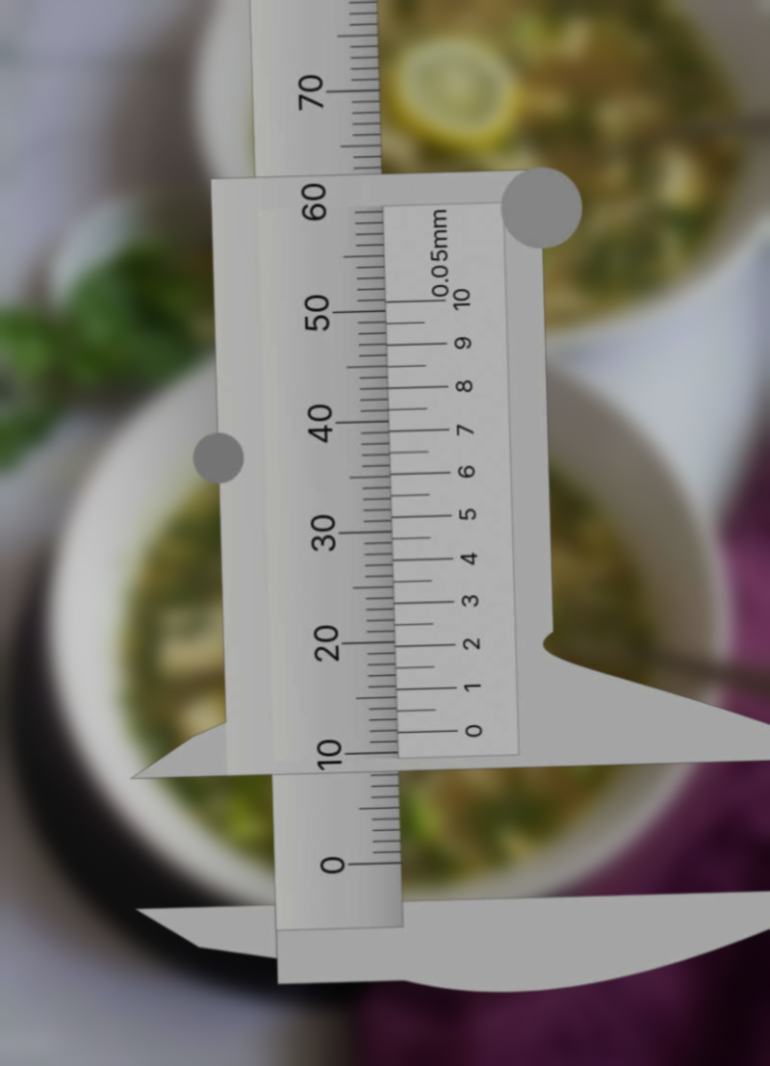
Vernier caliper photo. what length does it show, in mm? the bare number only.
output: 11.8
